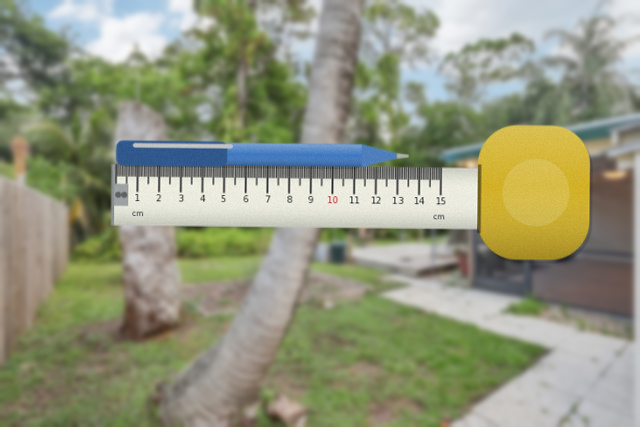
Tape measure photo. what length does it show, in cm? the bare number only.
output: 13.5
